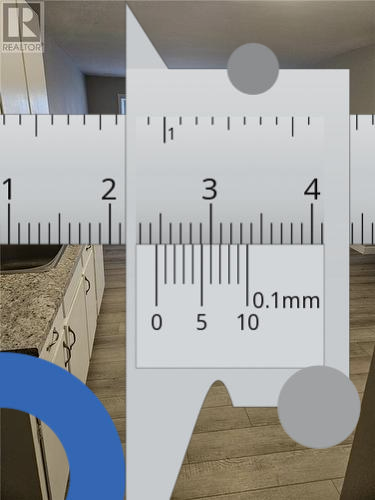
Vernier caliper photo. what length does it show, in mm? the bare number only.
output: 24.6
